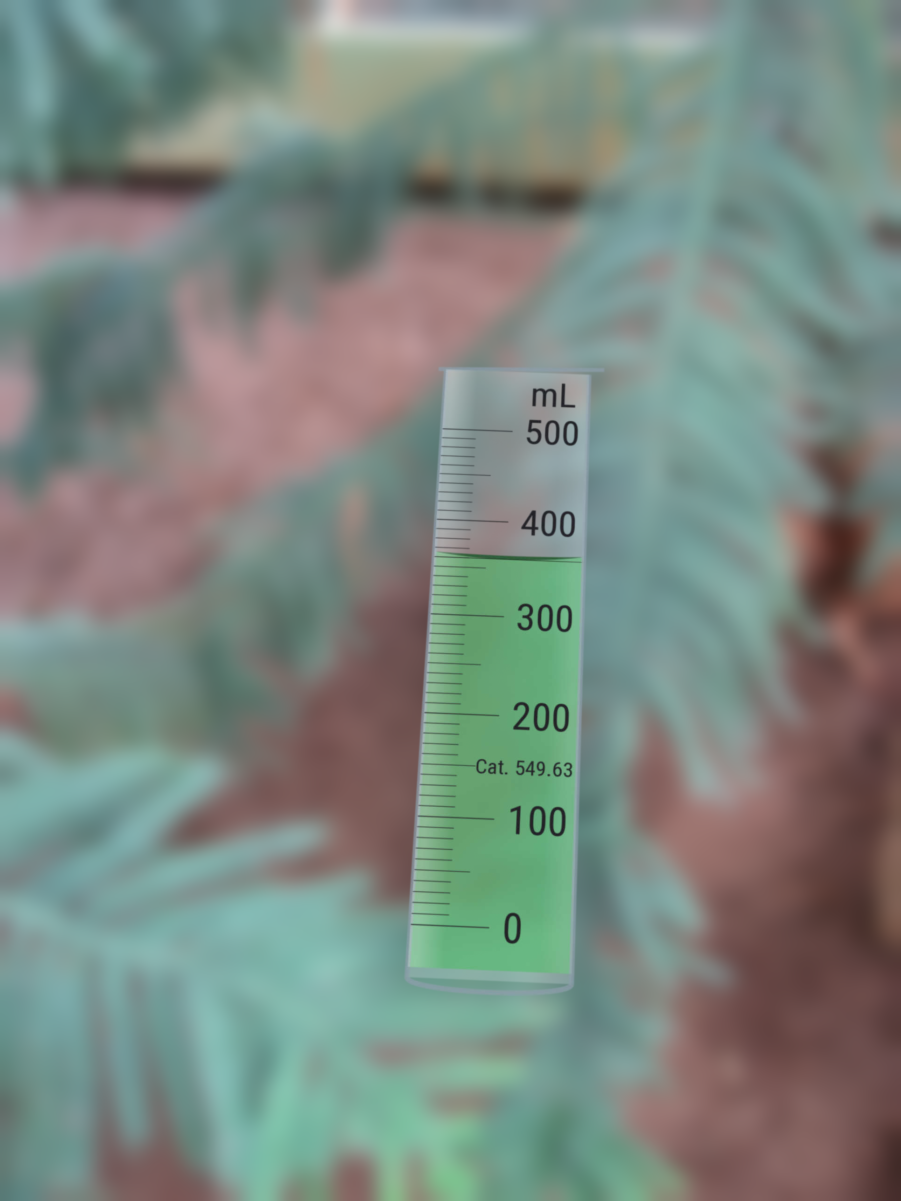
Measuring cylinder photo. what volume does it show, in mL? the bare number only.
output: 360
